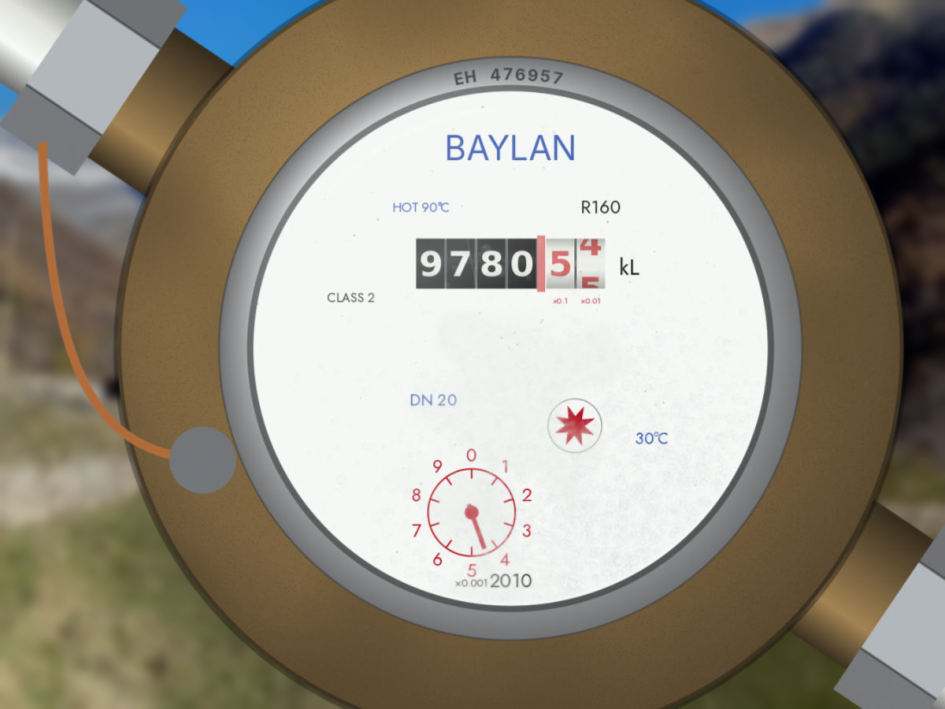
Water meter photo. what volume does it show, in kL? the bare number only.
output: 9780.544
